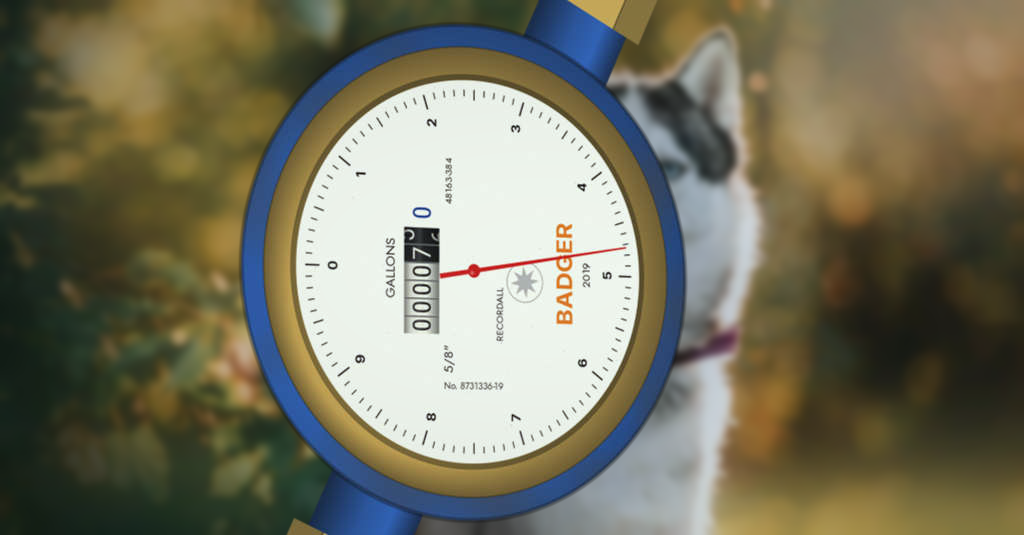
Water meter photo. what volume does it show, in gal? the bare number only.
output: 754.7
